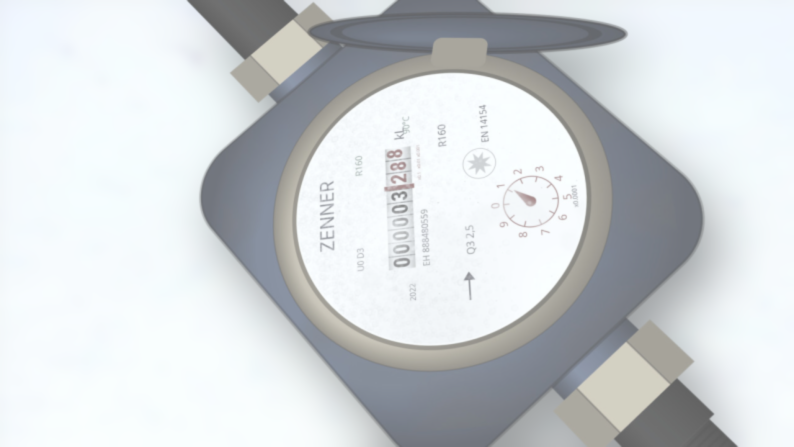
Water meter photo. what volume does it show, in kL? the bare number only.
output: 3.2881
